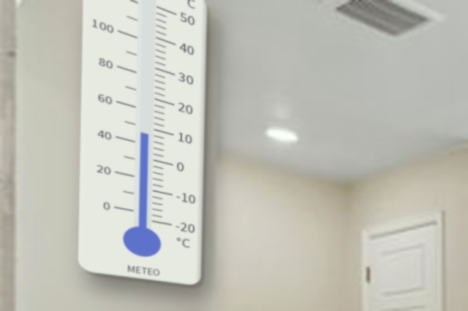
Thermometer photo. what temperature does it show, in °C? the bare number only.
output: 8
